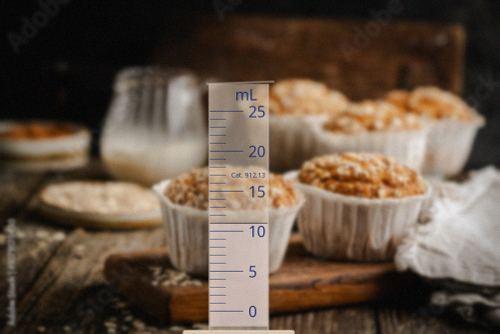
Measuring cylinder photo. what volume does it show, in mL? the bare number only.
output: 11
